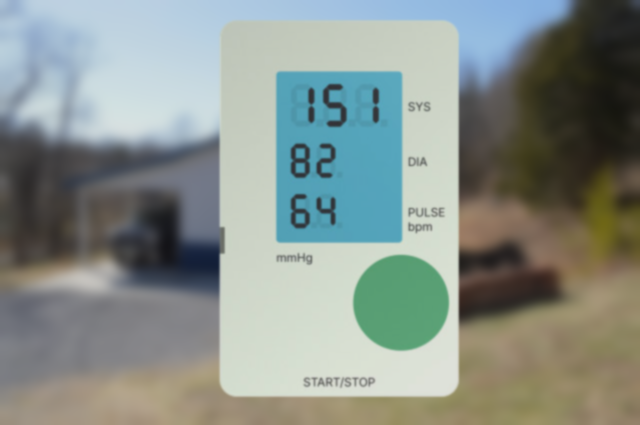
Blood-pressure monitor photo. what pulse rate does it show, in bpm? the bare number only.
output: 64
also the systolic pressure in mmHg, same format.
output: 151
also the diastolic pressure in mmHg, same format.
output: 82
